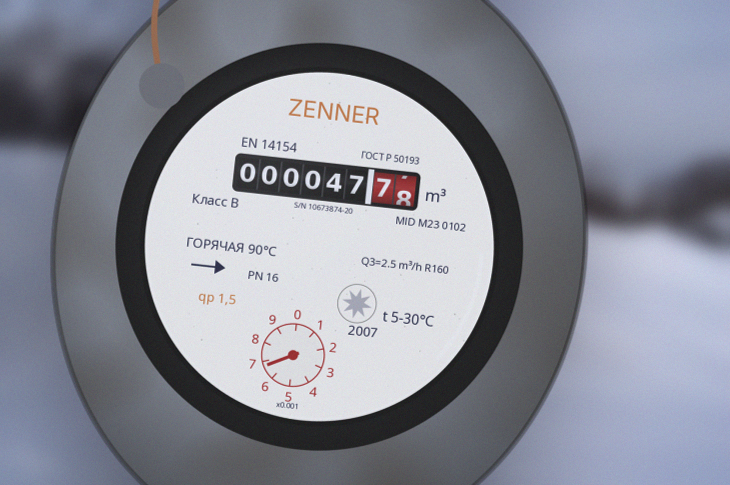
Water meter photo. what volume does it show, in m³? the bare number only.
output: 47.776
